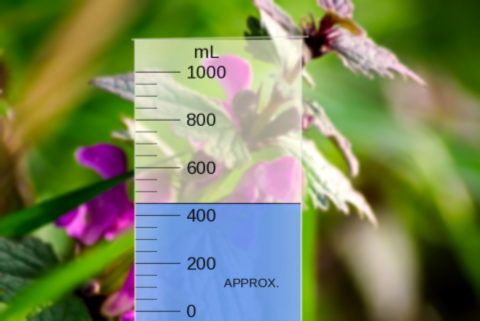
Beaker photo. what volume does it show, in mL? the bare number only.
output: 450
